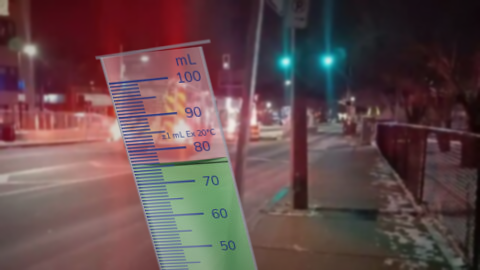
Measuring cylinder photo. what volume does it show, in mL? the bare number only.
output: 75
